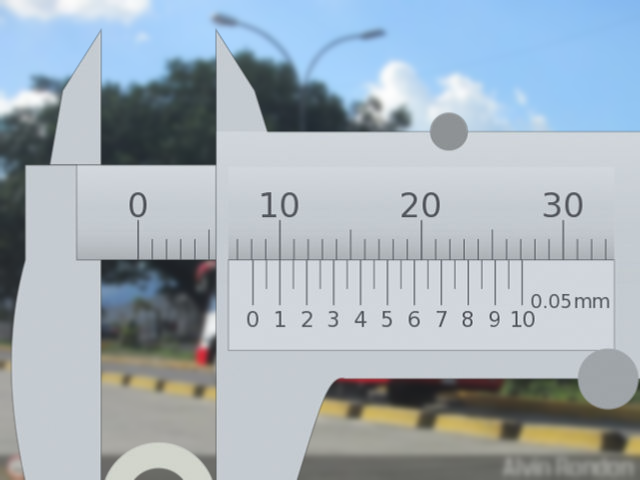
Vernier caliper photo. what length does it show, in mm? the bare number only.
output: 8.1
